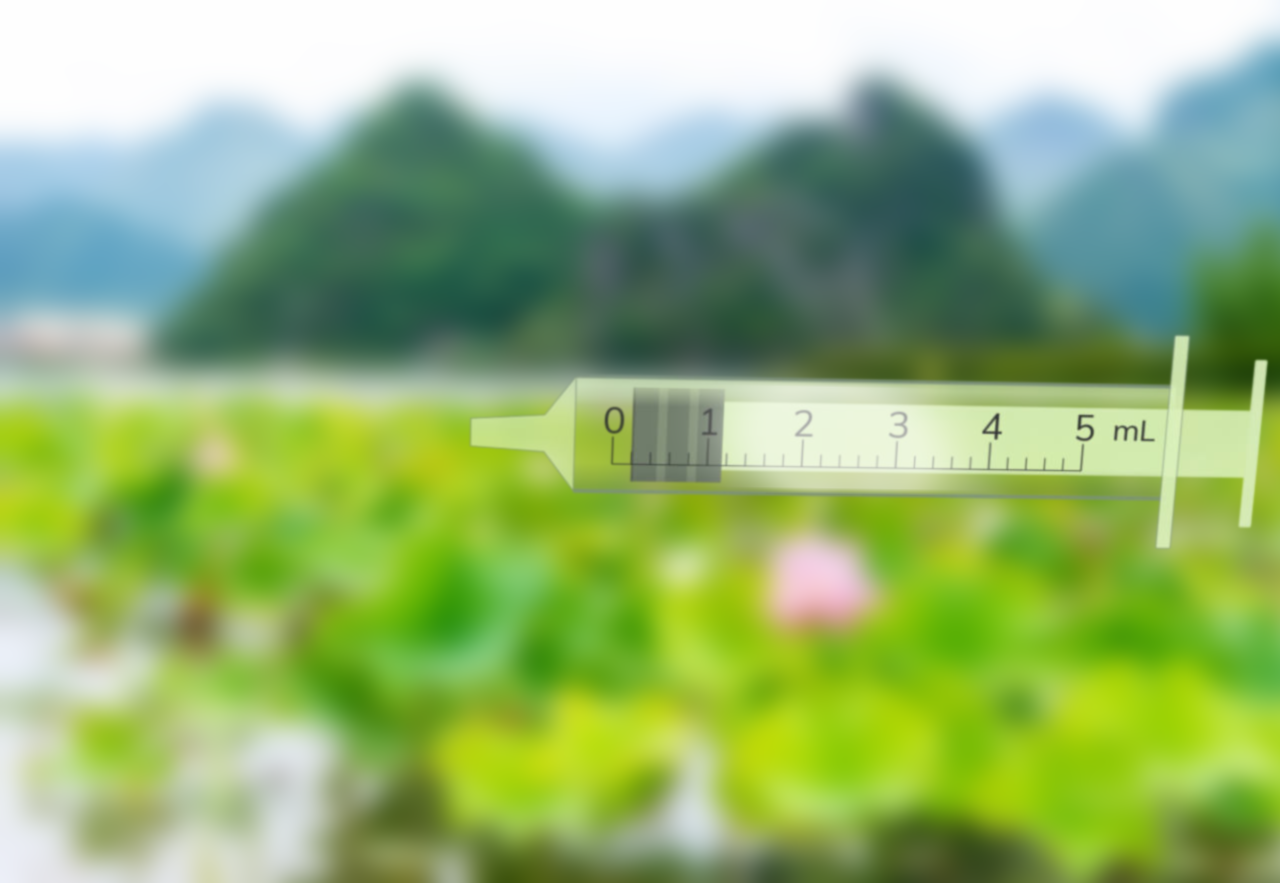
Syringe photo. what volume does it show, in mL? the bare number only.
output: 0.2
